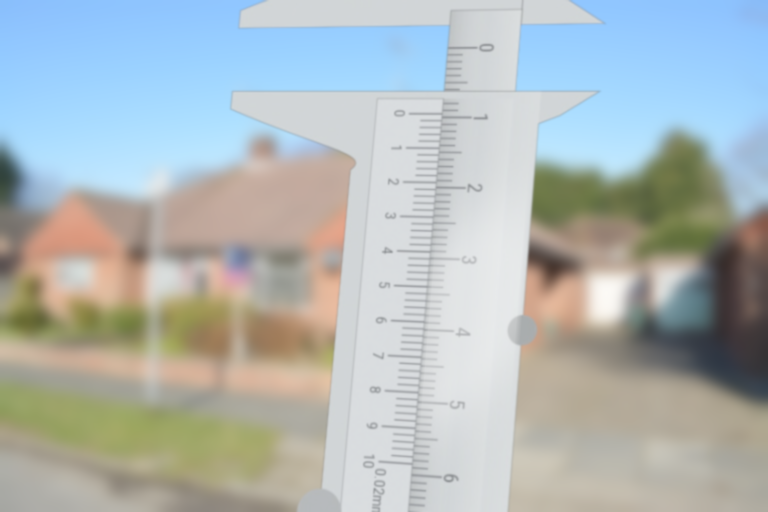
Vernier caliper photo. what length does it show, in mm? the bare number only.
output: 9.5
